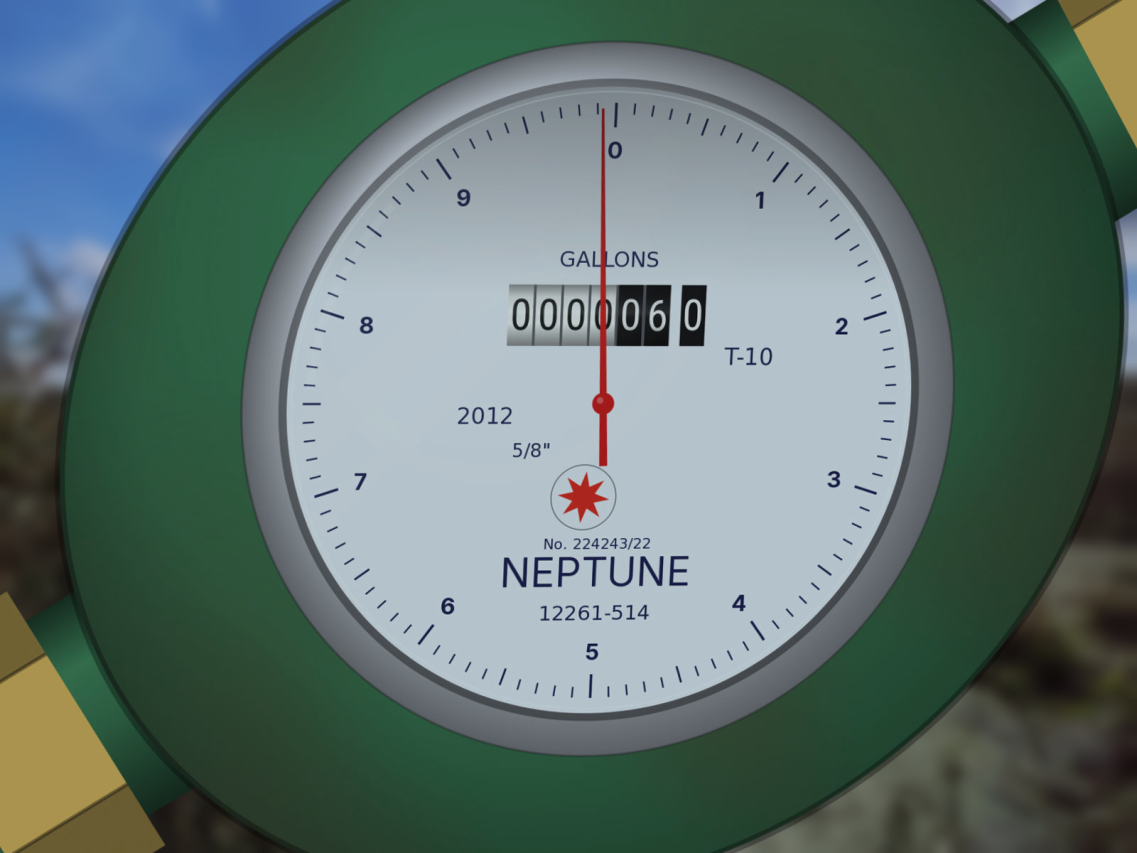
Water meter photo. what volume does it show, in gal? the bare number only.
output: 59.9
